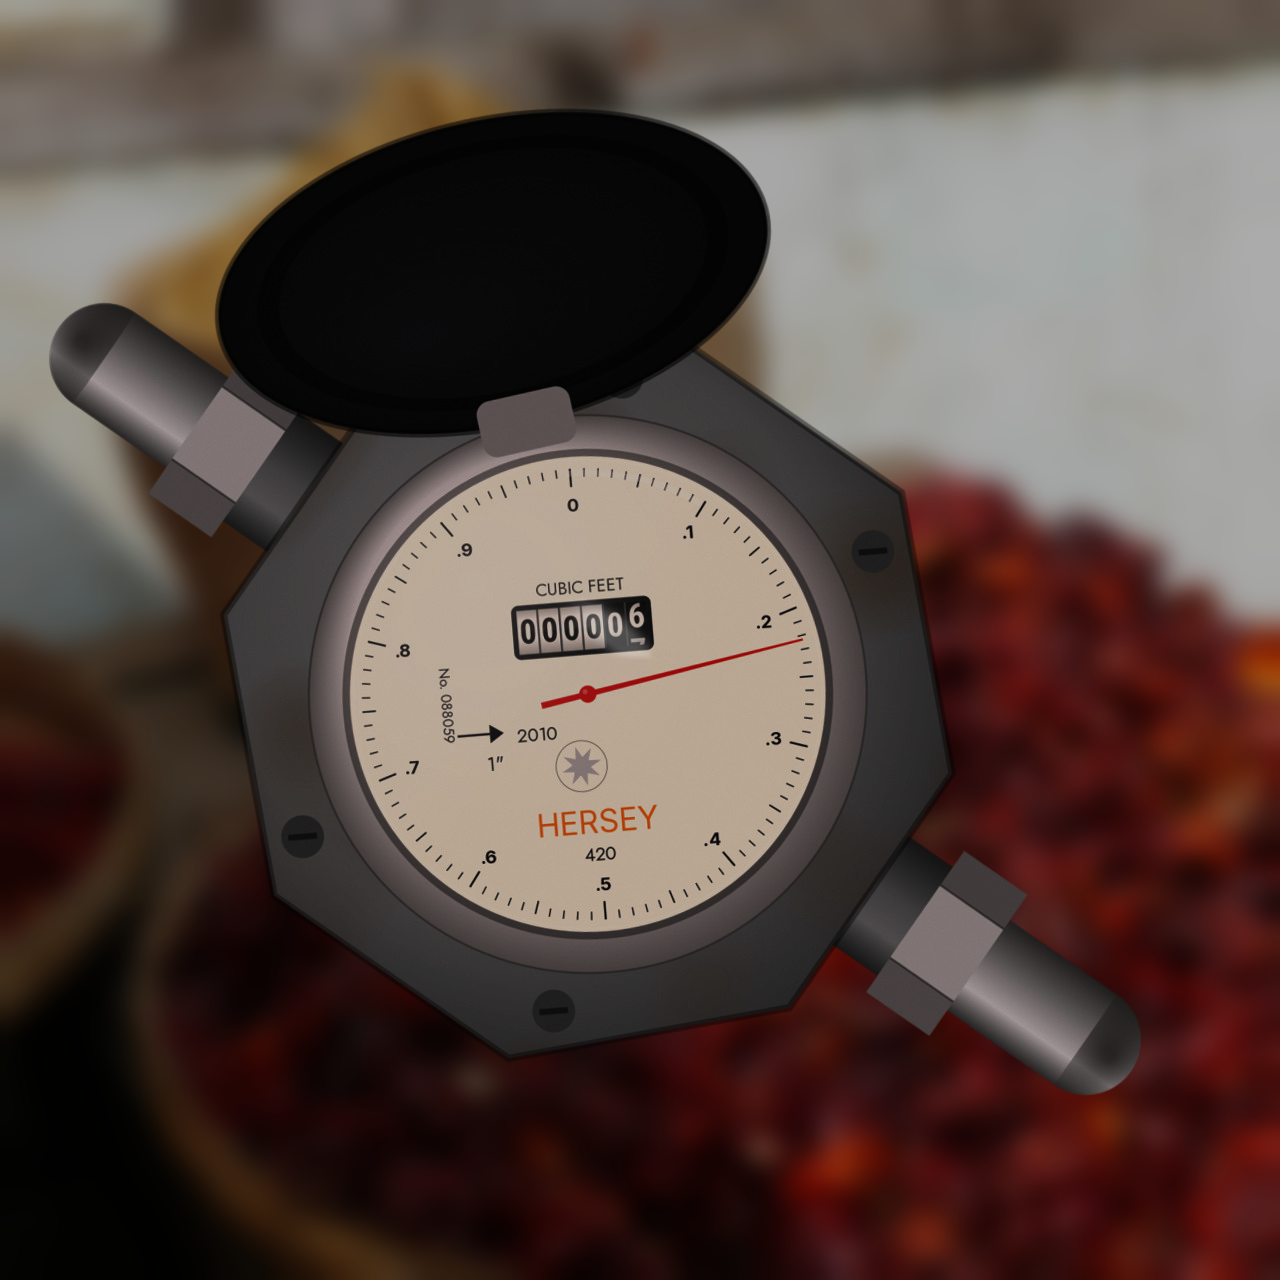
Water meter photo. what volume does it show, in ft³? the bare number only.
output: 6.22
